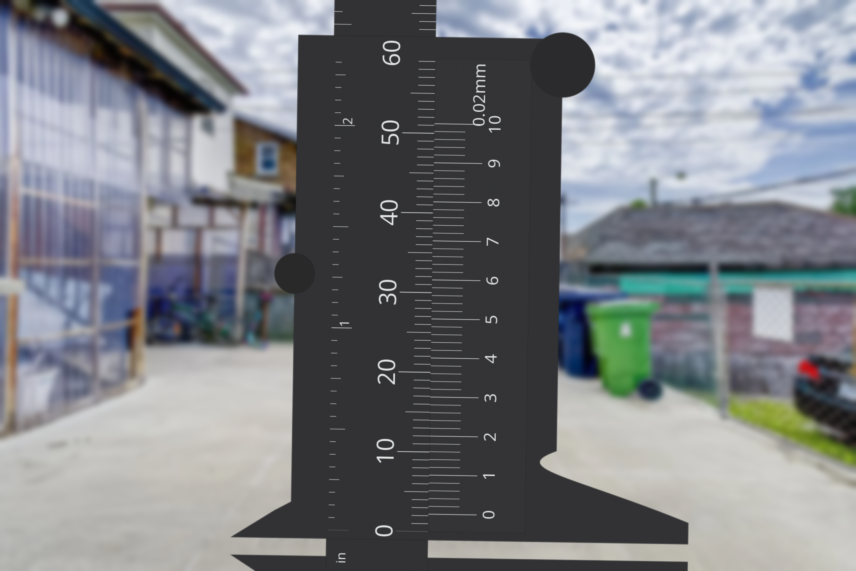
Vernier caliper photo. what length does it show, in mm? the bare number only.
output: 2.2
